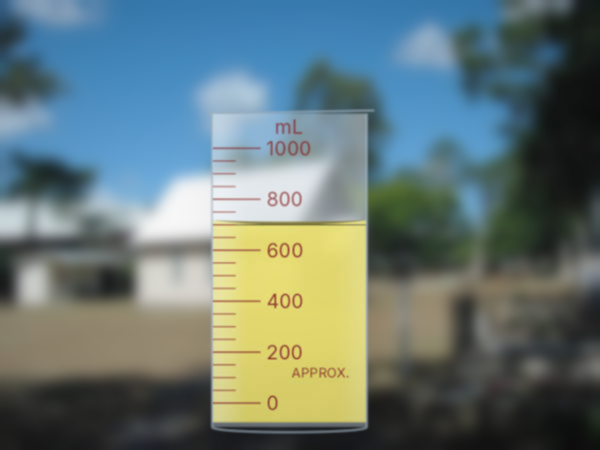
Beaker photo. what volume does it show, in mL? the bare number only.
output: 700
